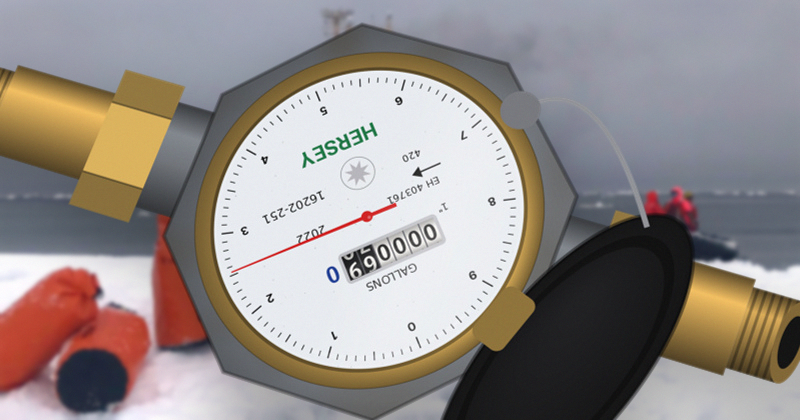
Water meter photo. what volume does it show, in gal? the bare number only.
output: 692.5
